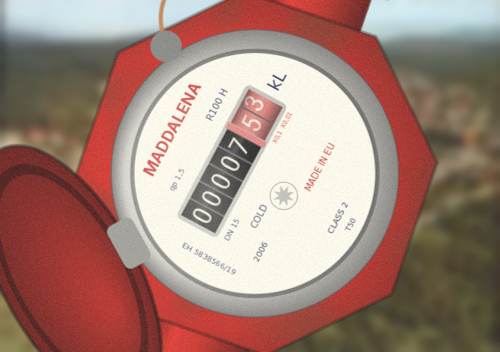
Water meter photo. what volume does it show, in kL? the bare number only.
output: 7.53
